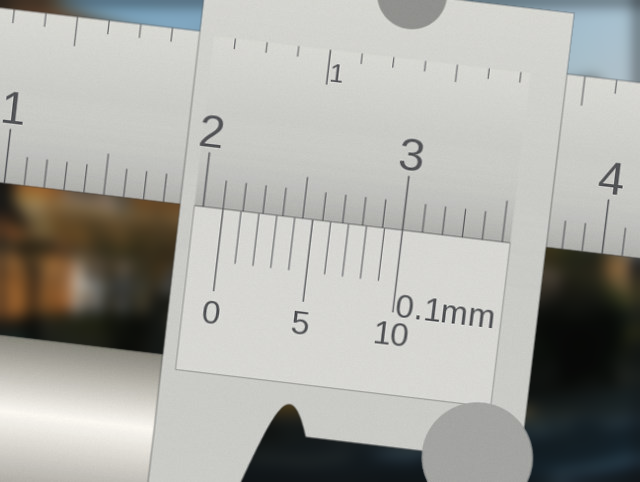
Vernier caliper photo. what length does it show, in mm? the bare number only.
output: 21.0
